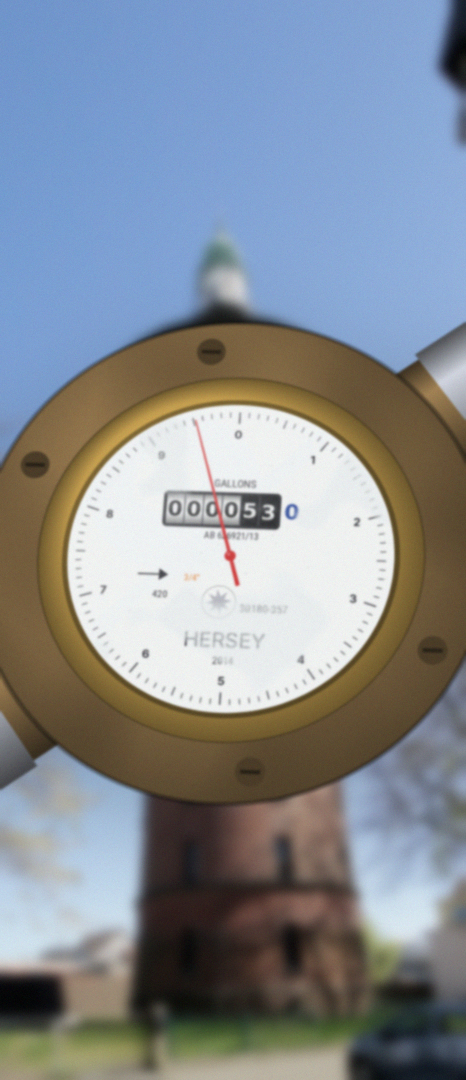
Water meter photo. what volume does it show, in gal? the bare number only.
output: 529.5
